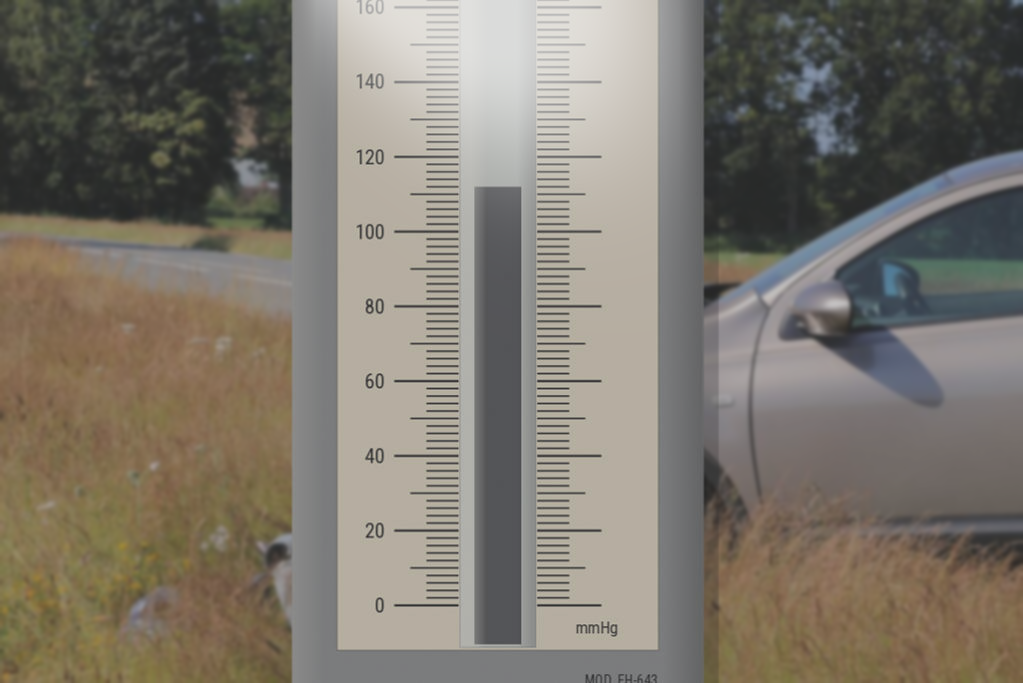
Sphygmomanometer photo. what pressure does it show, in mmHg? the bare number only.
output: 112
